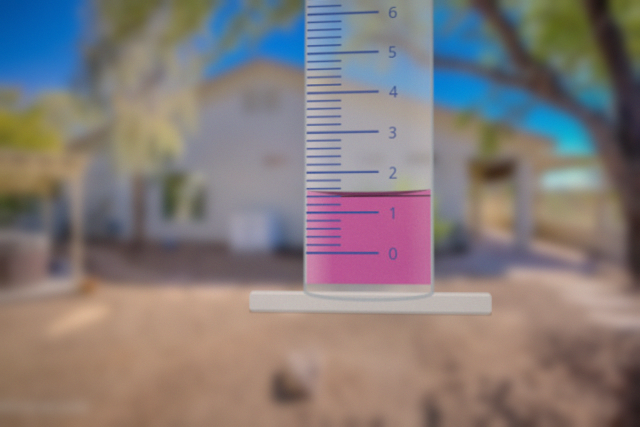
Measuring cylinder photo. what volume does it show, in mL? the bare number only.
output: 1.4
